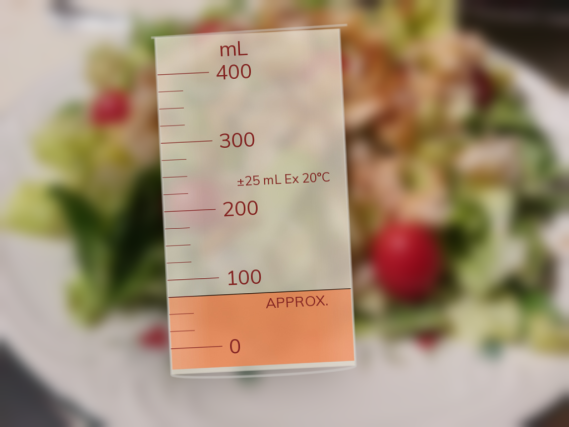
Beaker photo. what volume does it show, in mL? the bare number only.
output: 75
